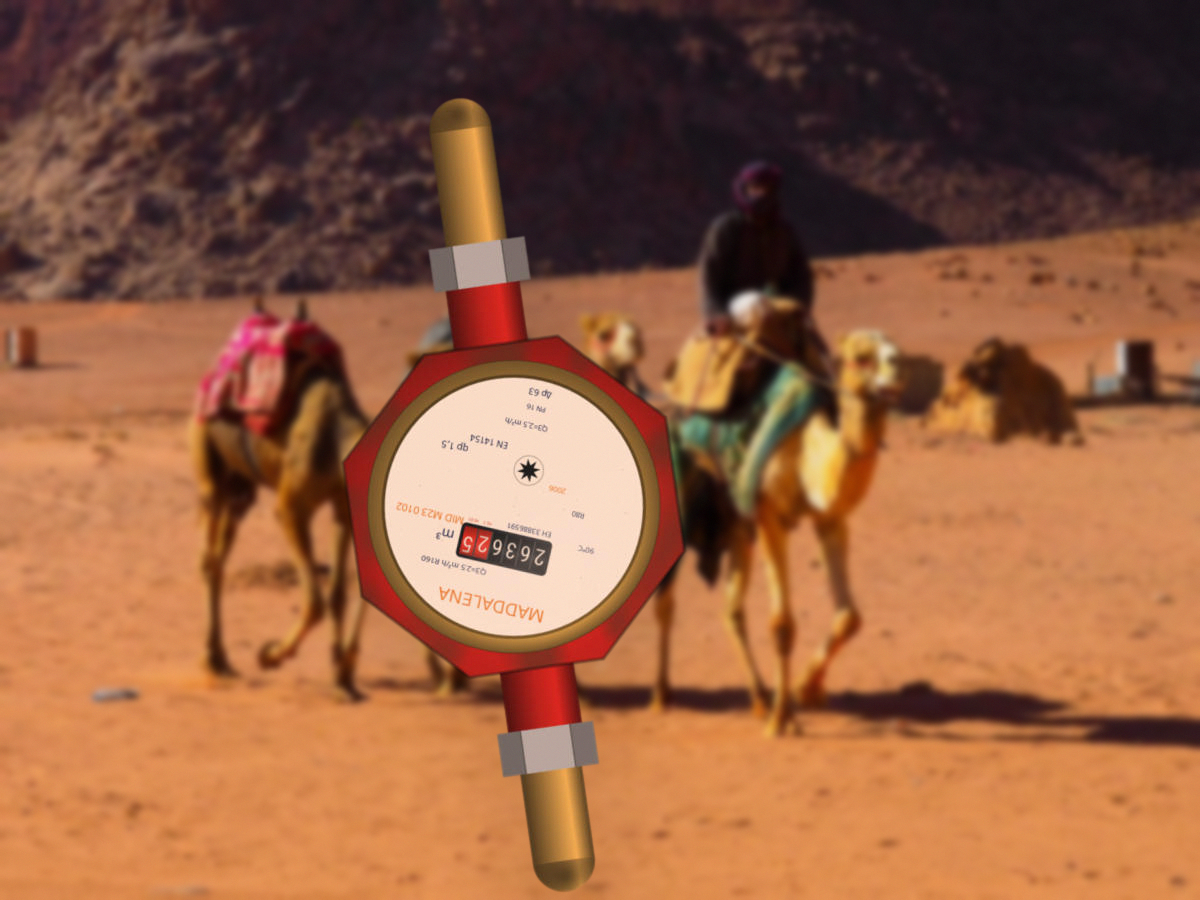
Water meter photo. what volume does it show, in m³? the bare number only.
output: 2636.25
